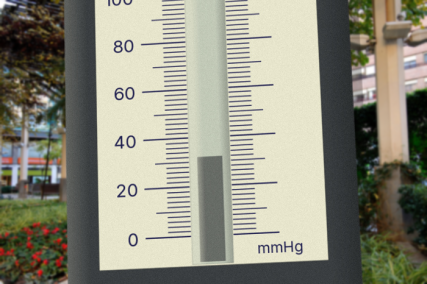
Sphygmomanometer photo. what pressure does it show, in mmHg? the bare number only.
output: 32
